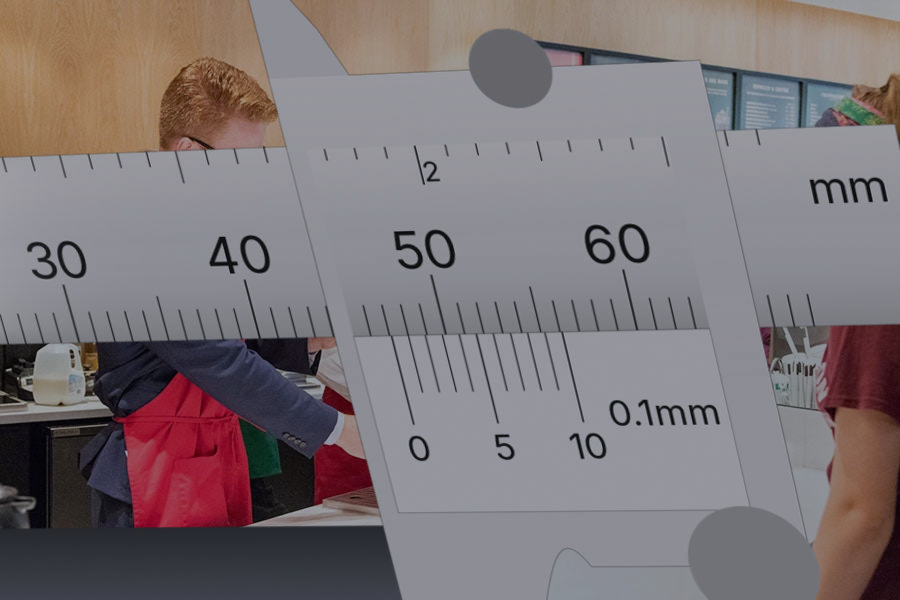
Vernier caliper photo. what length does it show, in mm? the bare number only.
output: 47.1
